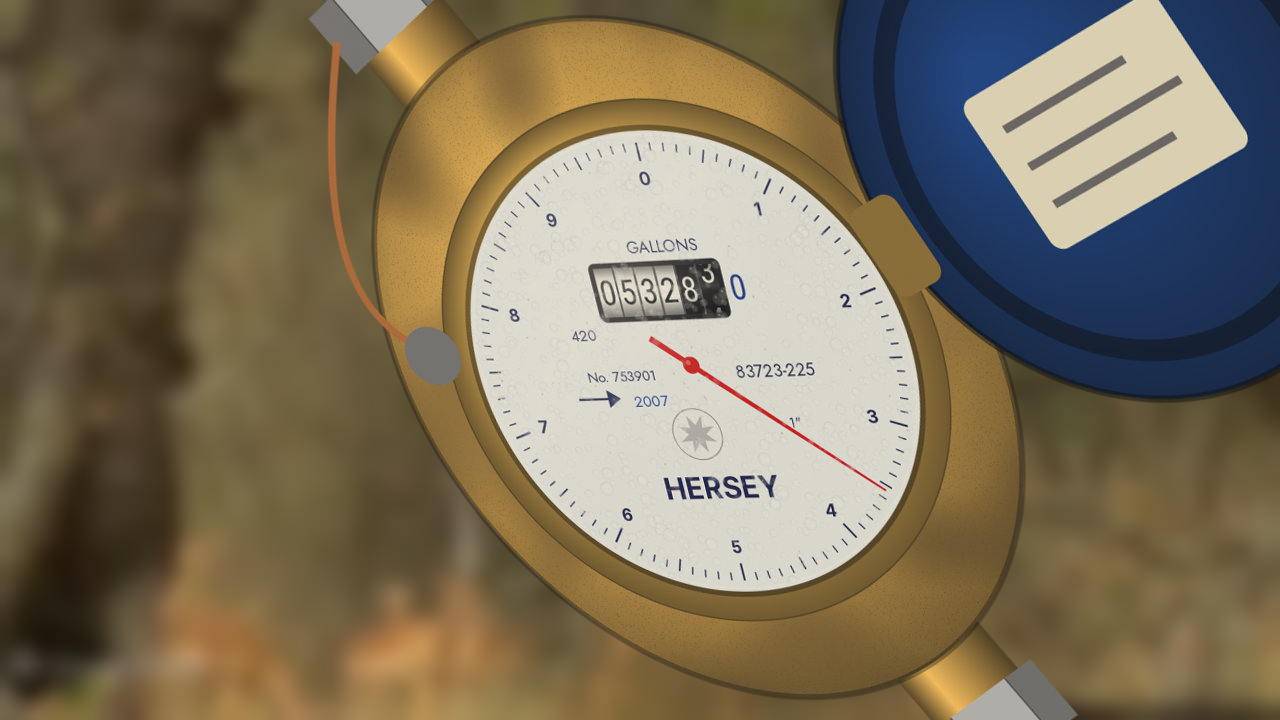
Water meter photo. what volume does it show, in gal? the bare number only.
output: 532833.5
